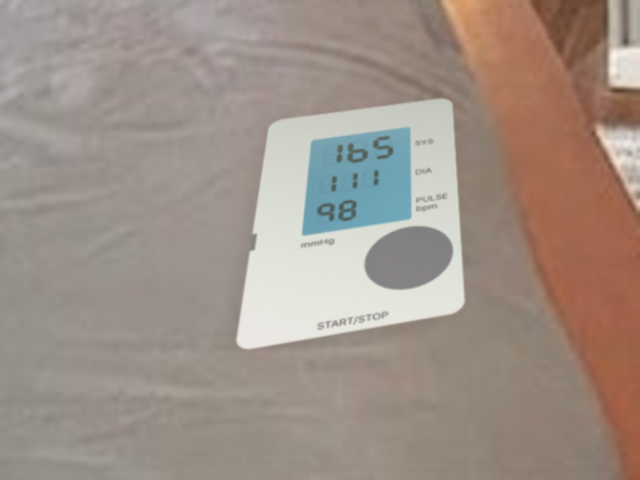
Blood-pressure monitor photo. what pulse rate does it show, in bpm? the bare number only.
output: 98
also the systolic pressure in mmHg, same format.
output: 165
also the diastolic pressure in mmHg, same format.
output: 111
